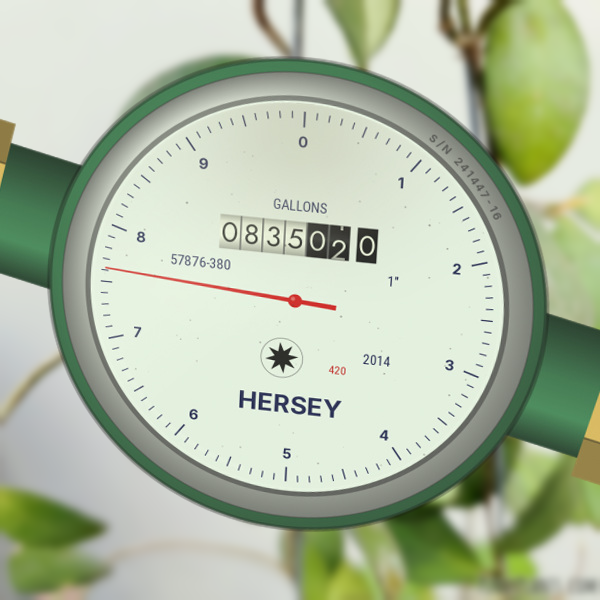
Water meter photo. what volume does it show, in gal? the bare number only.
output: 835017.6
